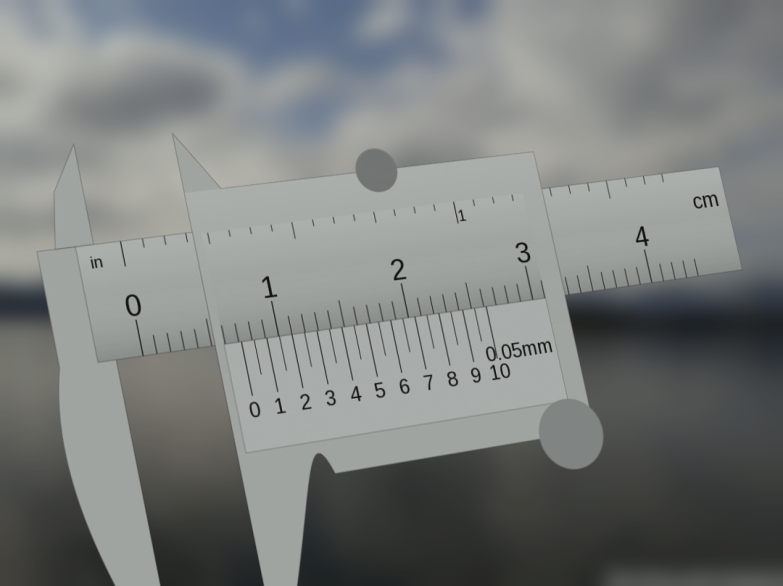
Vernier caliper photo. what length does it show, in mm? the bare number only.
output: 7.2
